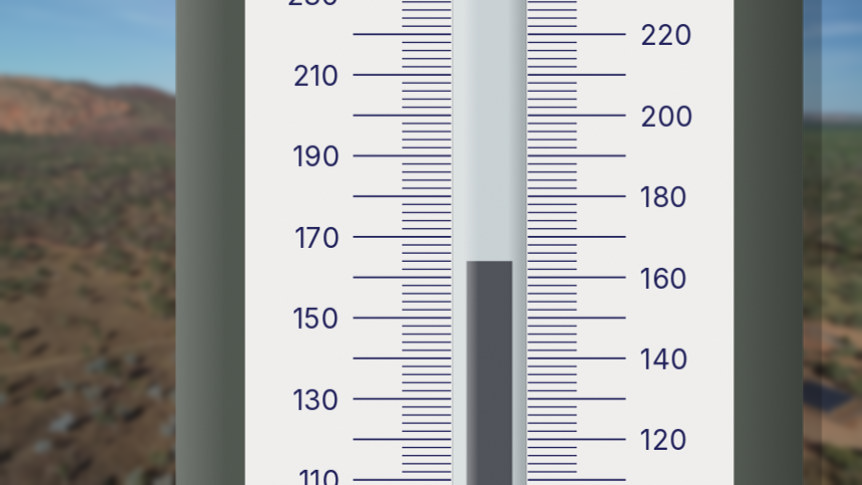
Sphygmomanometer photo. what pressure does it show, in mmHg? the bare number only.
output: 164
